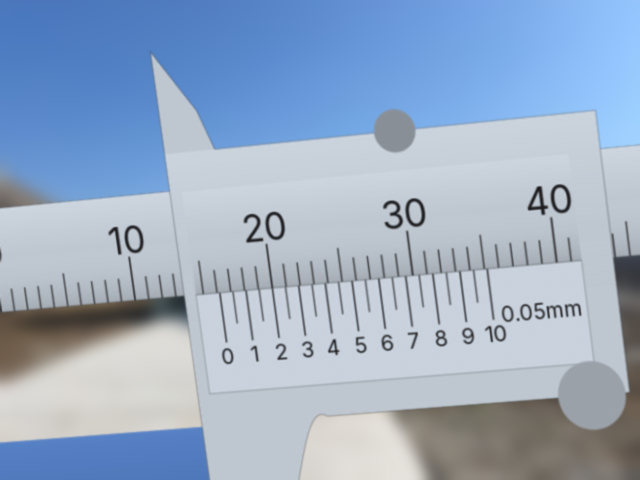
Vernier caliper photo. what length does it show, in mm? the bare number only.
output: 16.2
